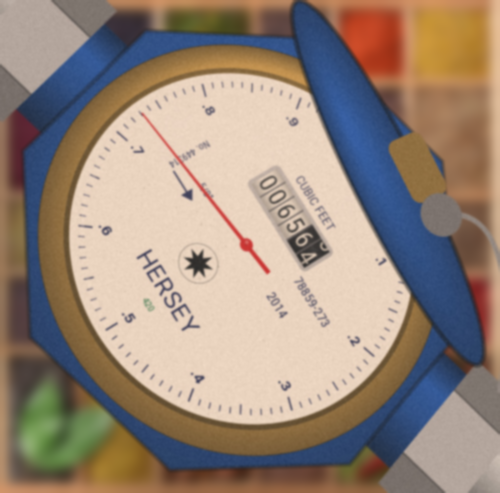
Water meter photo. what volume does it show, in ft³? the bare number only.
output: 6563.73
